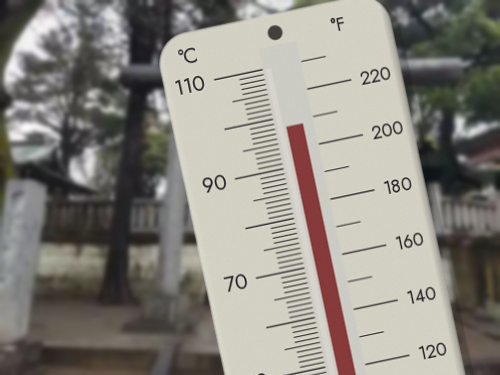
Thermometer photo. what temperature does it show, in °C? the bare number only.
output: 98
